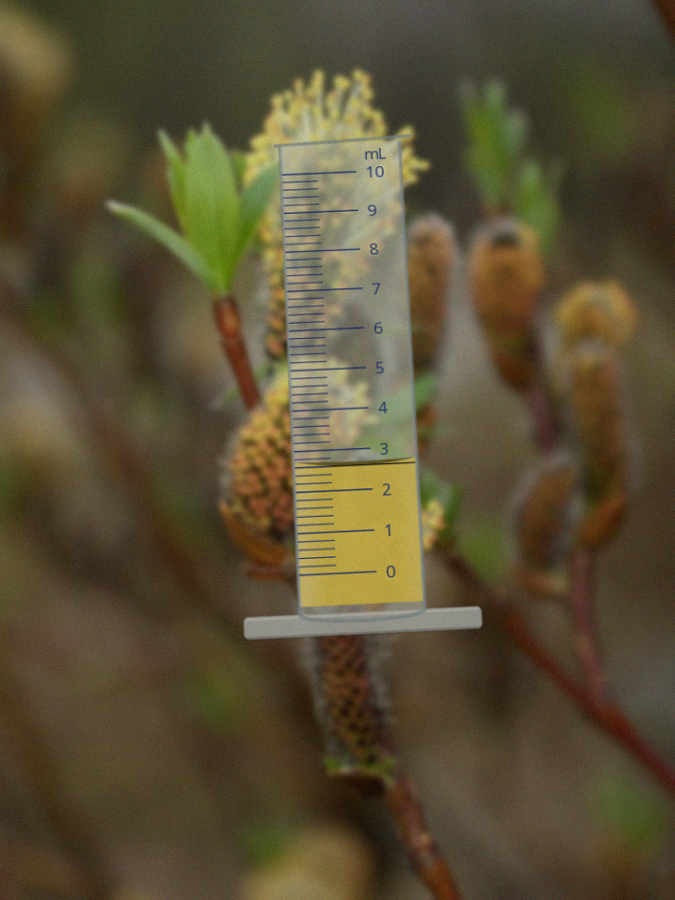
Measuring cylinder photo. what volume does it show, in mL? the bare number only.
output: 2.6
